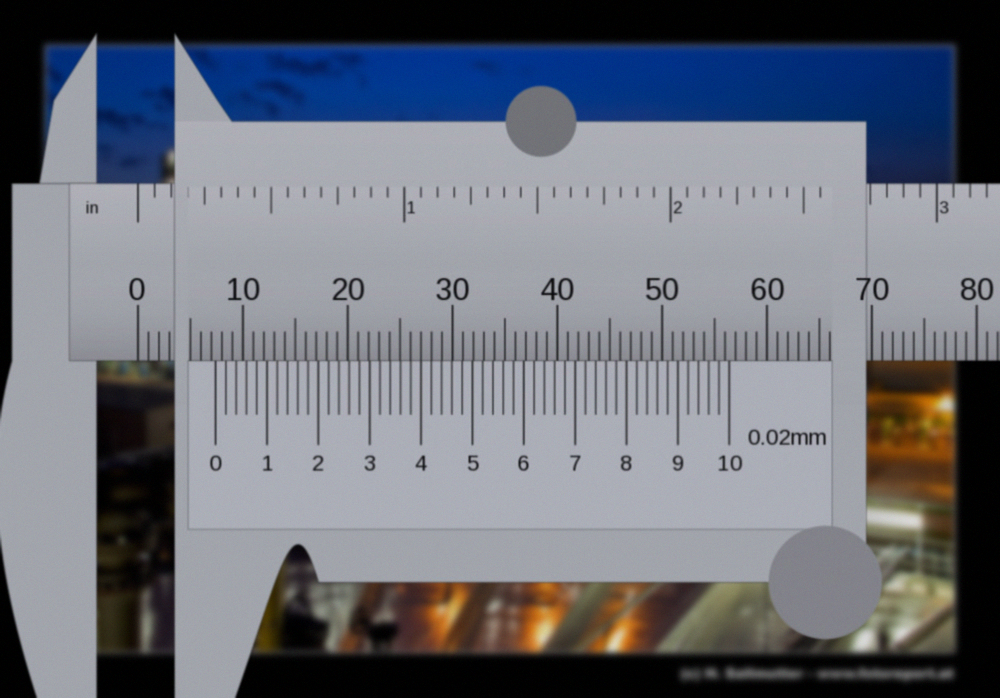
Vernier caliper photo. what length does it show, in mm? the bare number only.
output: 7.4
